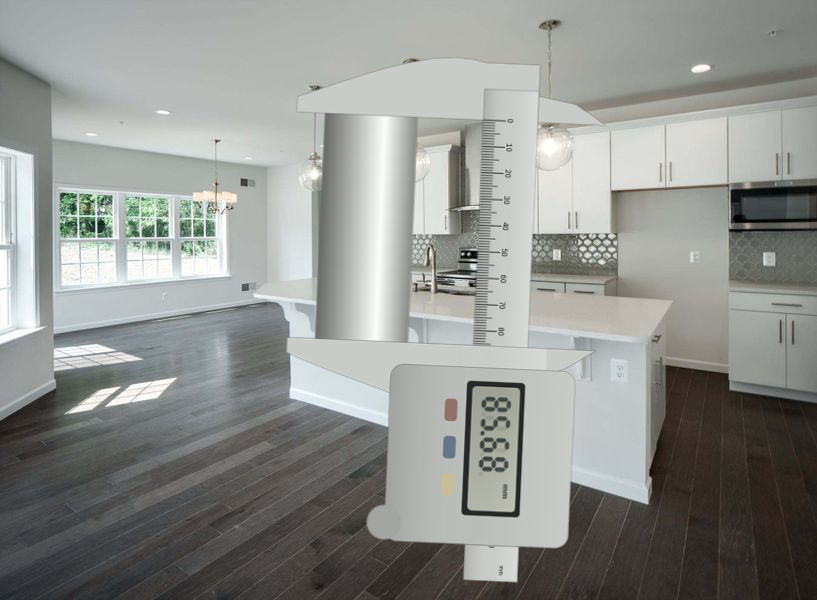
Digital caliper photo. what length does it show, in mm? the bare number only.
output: 85.68
